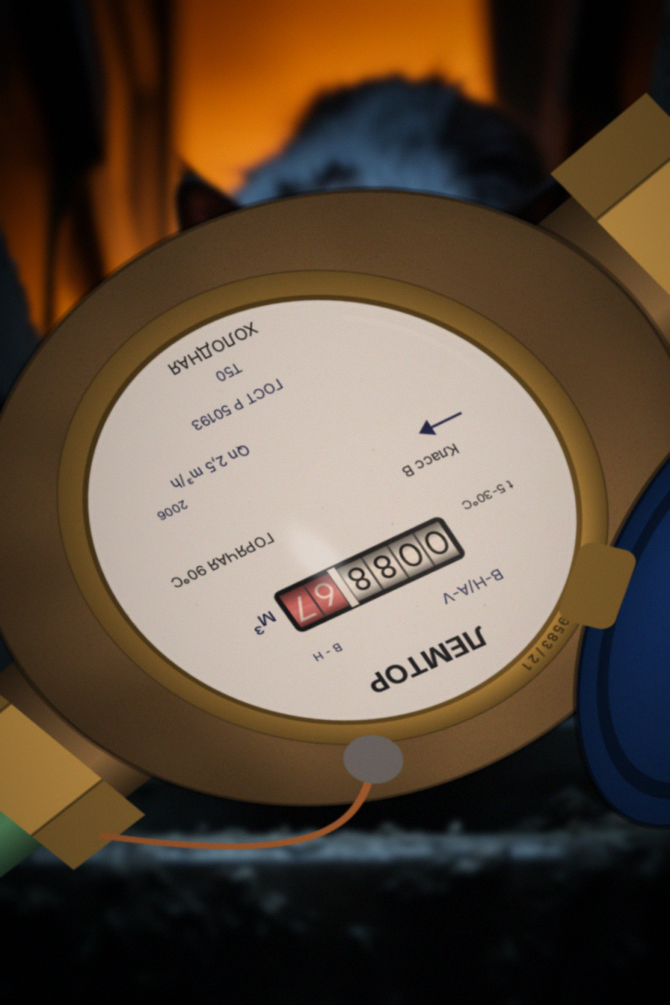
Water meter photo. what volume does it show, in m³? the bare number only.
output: 88.67
